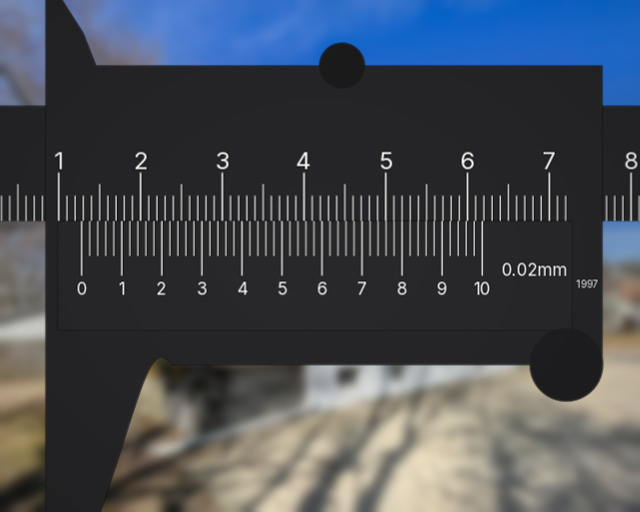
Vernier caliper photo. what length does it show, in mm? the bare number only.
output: 12.8
